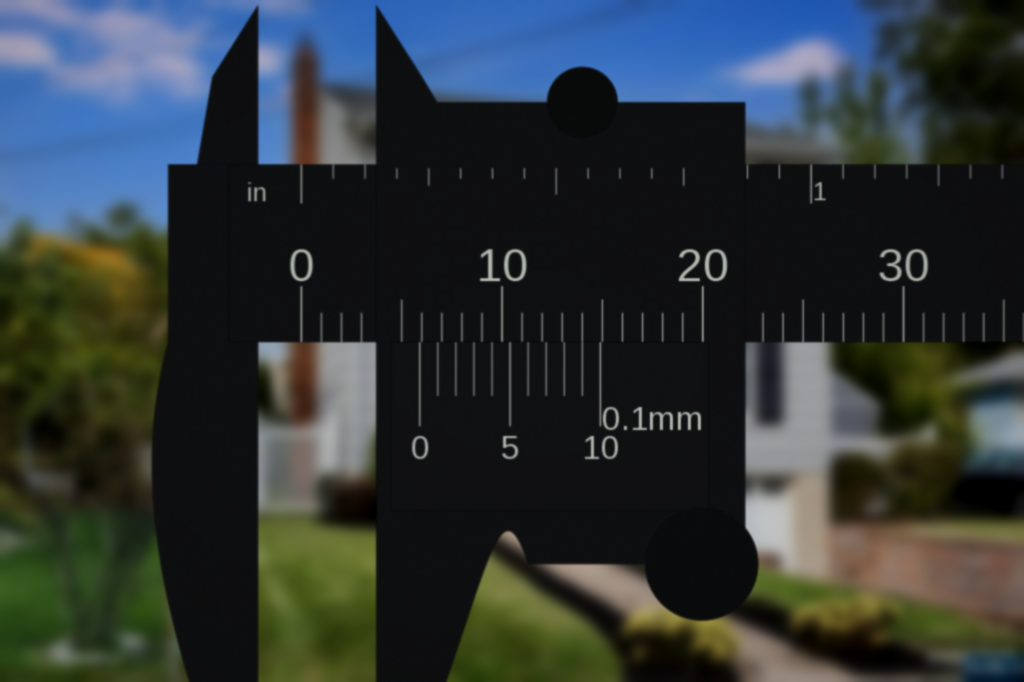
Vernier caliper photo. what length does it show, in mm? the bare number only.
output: 5.9
